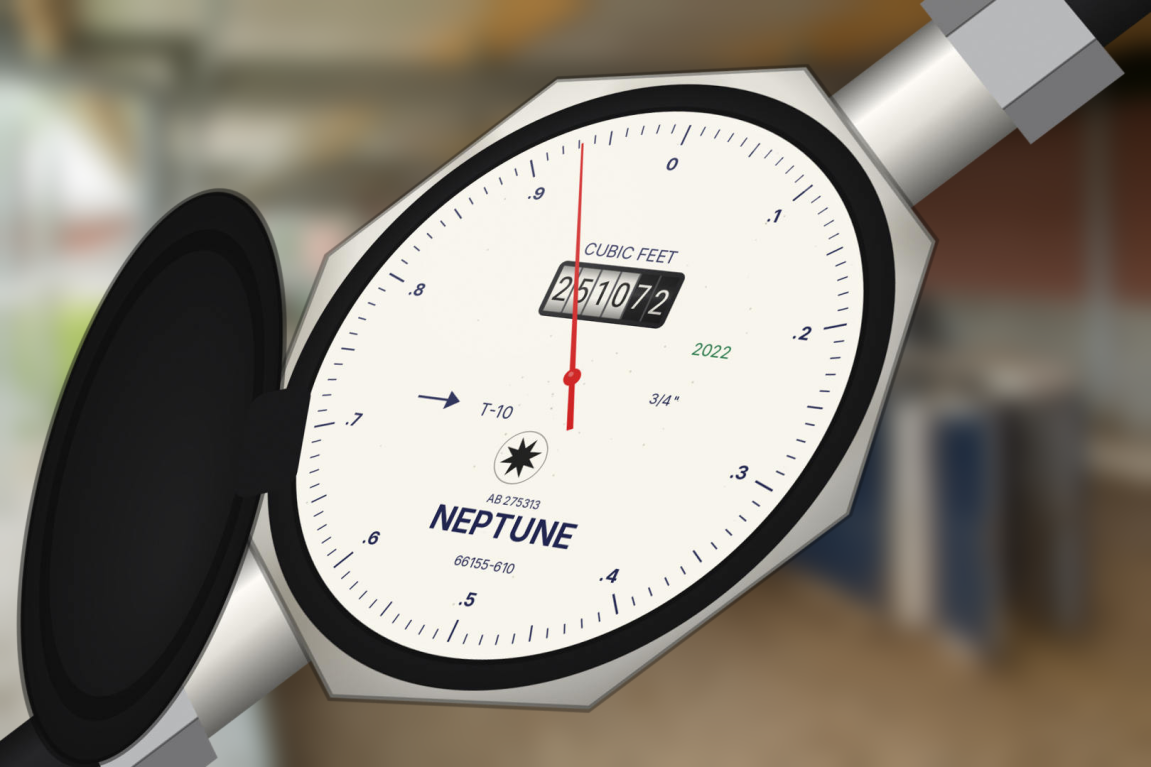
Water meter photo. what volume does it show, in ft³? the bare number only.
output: 251071.93
